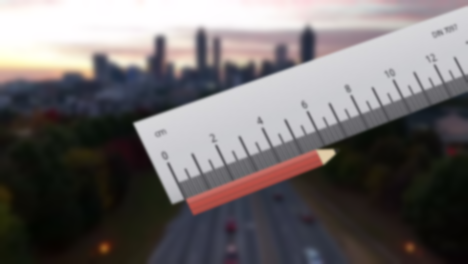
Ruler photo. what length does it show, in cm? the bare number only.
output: 6.5
